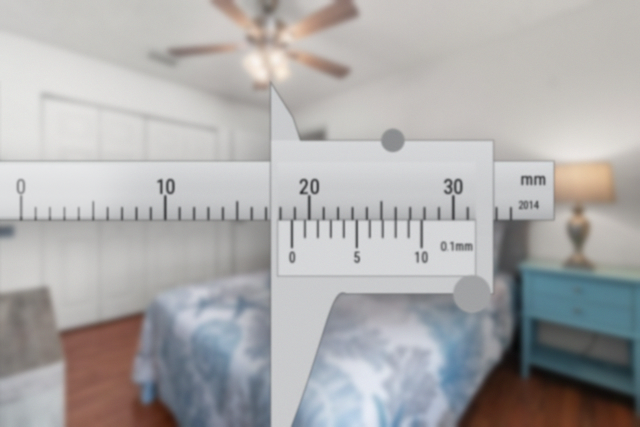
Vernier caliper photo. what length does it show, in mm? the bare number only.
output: 18.8
